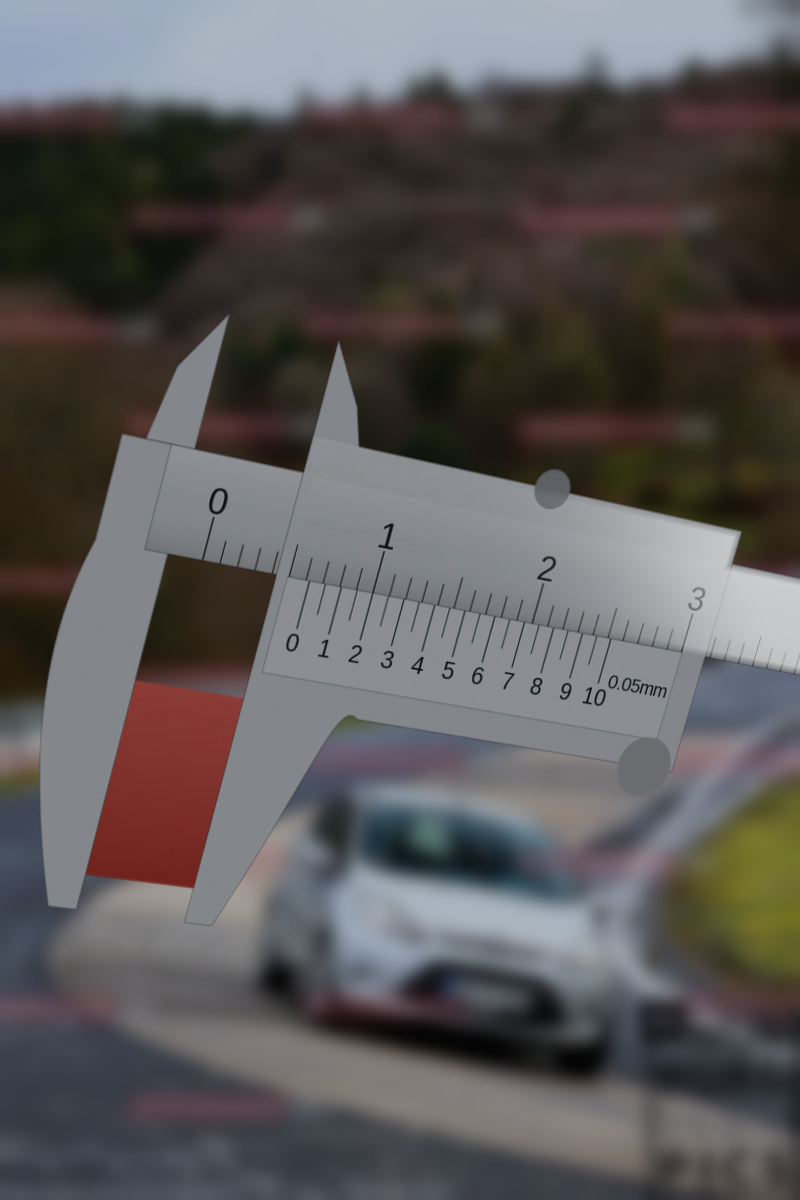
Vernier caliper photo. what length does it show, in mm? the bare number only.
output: 6.2
